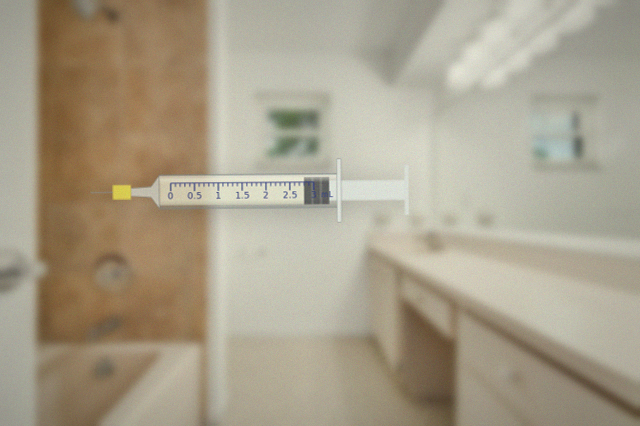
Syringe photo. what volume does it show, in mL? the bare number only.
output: 2.8
